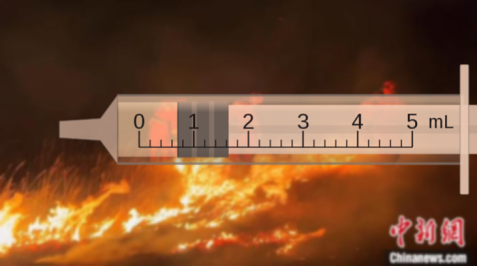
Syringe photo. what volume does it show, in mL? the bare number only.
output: 0.7
